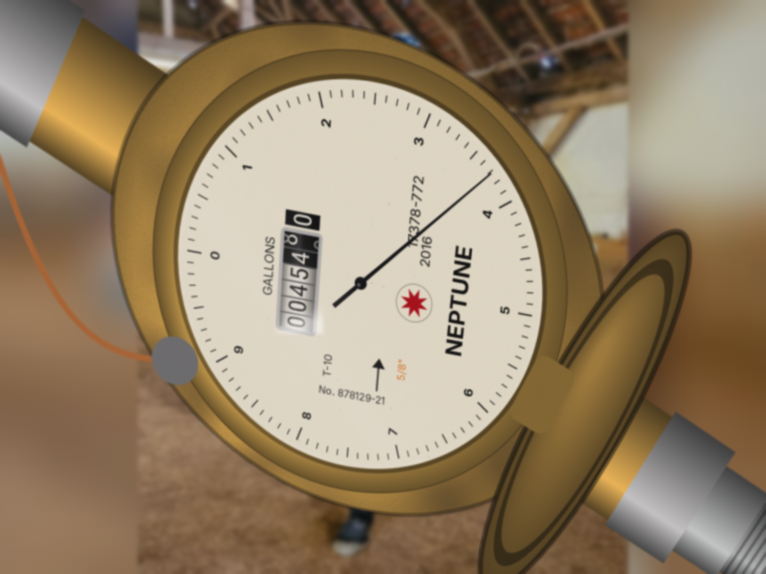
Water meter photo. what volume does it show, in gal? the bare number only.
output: 45483.7
